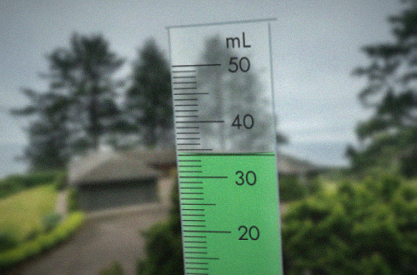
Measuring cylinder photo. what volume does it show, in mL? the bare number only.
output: 34
